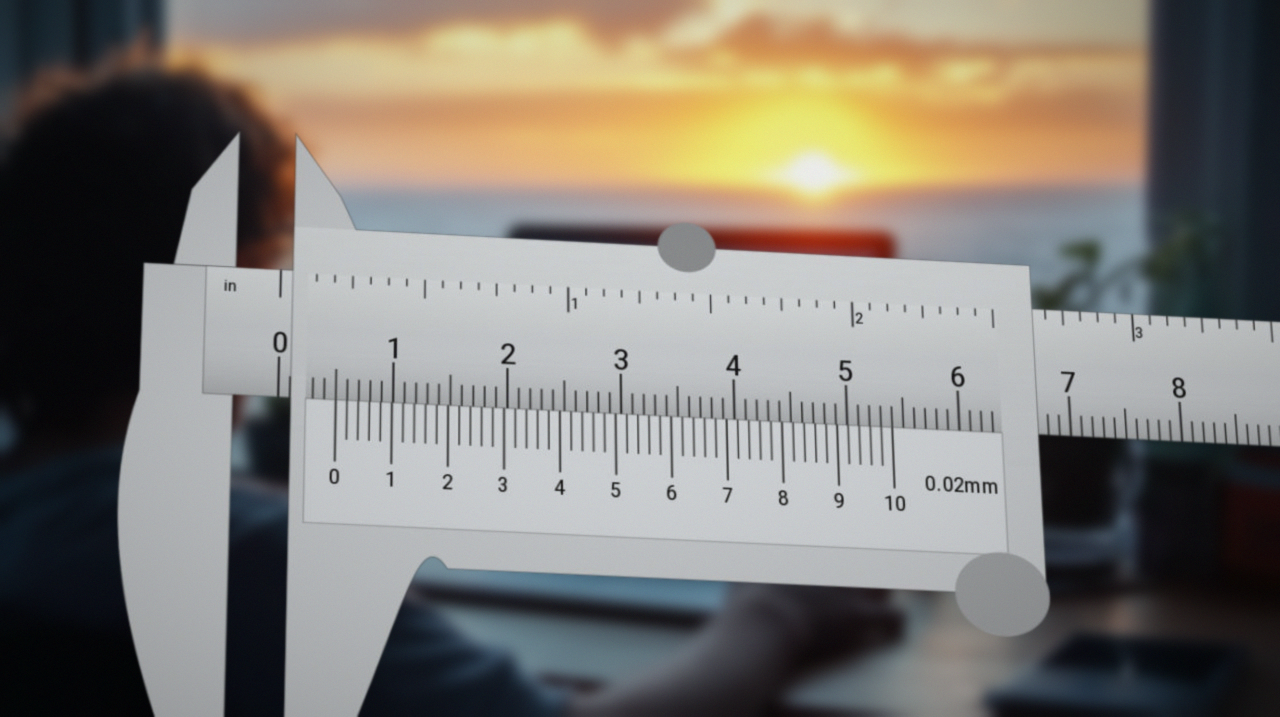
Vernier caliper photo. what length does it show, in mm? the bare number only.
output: 5.0
